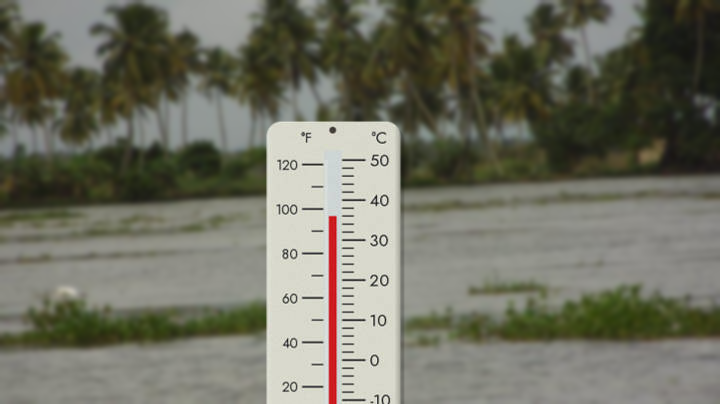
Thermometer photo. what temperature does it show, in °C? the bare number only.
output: 36
